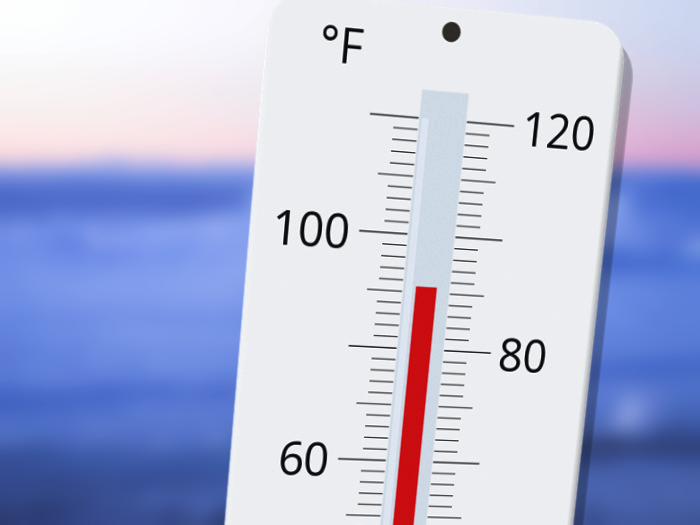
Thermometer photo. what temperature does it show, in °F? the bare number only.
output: 91
